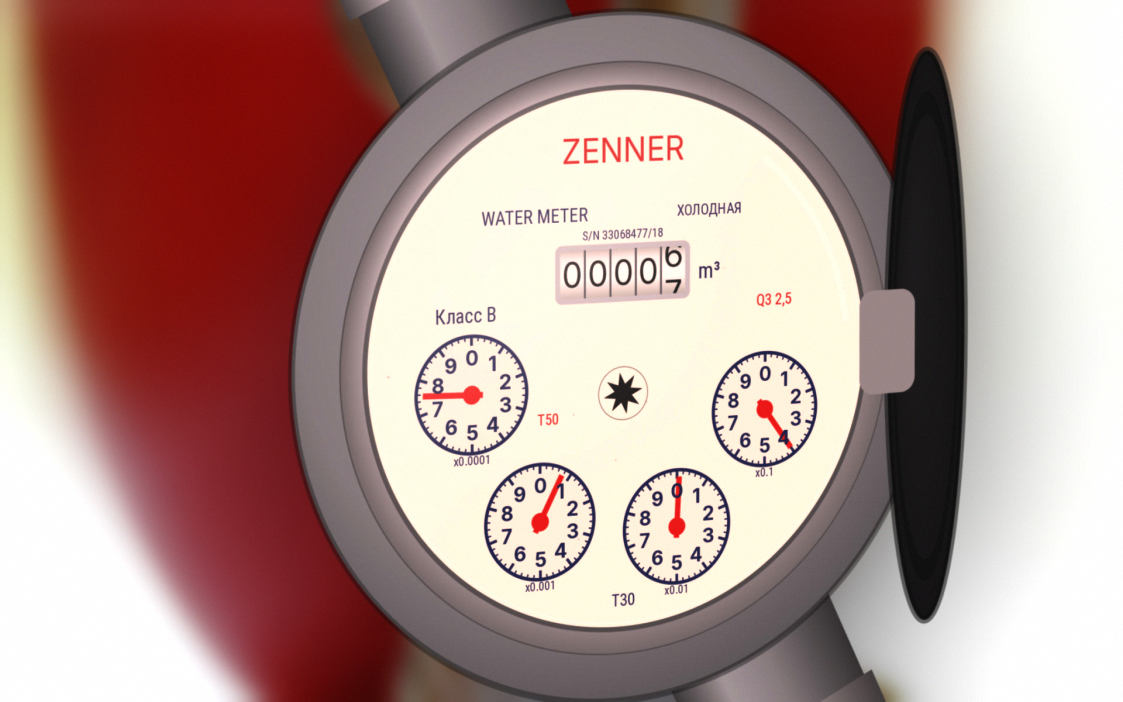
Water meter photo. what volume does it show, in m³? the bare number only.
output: 6.4007
